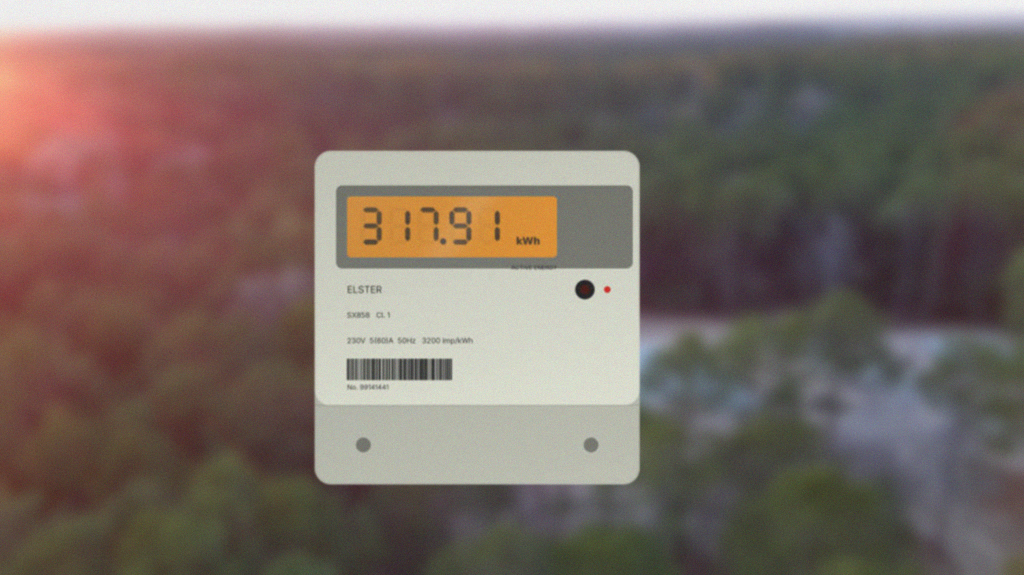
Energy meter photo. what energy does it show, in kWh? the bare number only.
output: 317.91
